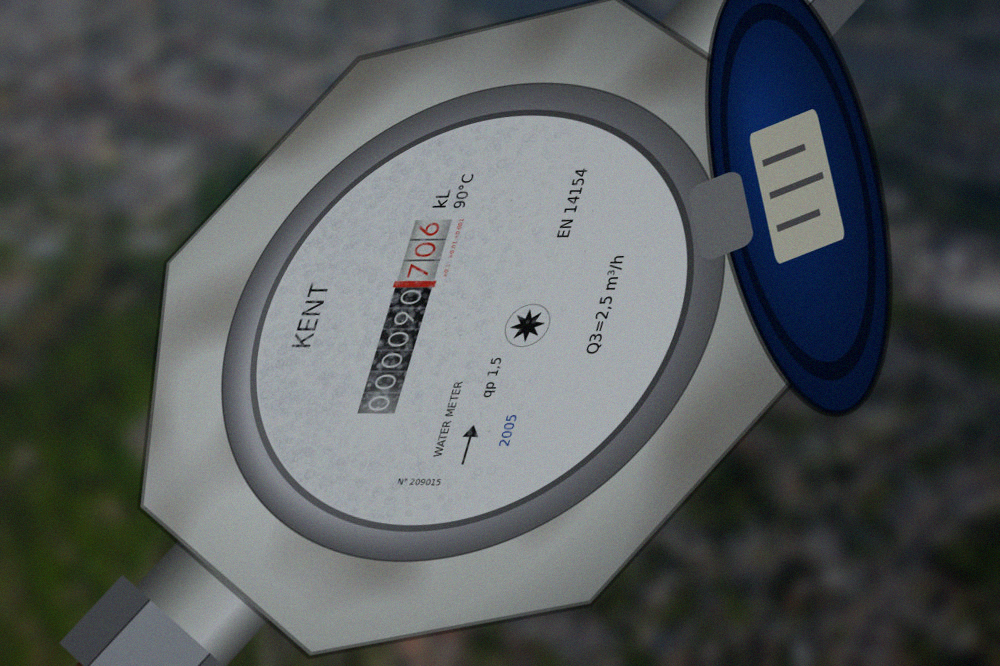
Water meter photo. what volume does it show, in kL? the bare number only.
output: 90.706
